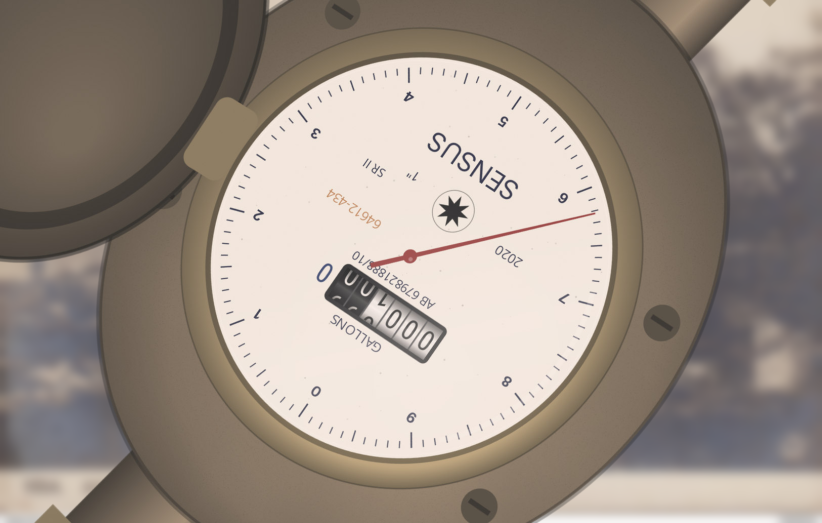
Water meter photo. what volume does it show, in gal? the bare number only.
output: 996.2
